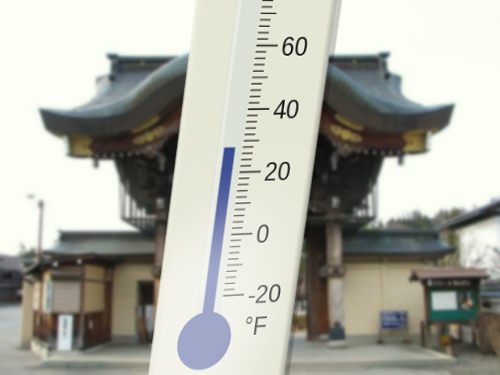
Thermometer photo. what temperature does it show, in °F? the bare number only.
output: 28
